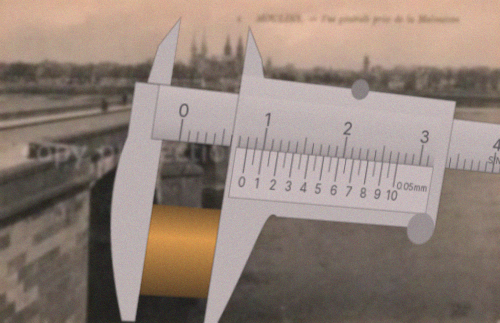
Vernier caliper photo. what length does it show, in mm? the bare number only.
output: 8.0
